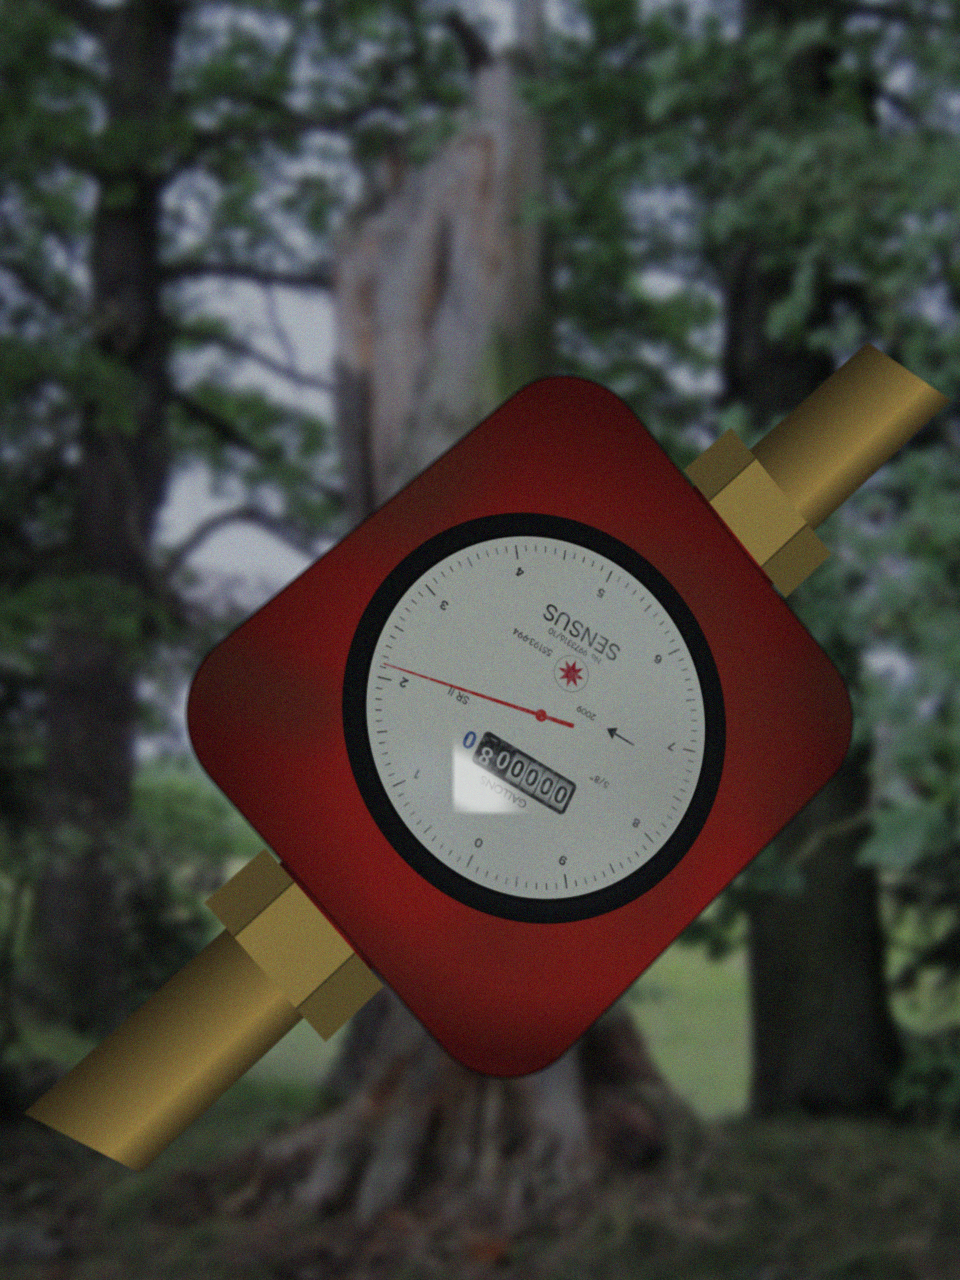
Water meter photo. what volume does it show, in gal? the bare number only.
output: 82.1
